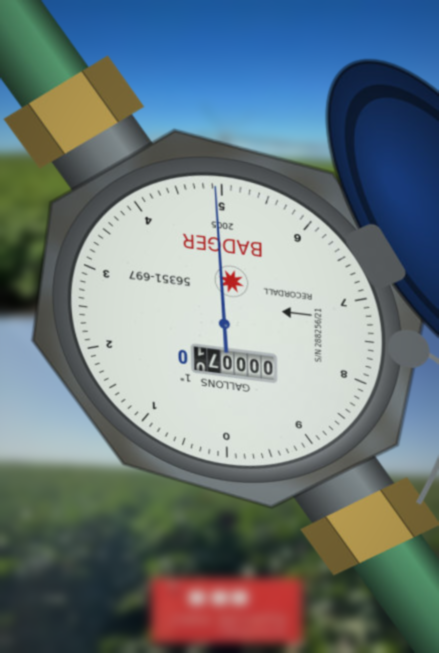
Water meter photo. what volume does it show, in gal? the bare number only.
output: 704.9
